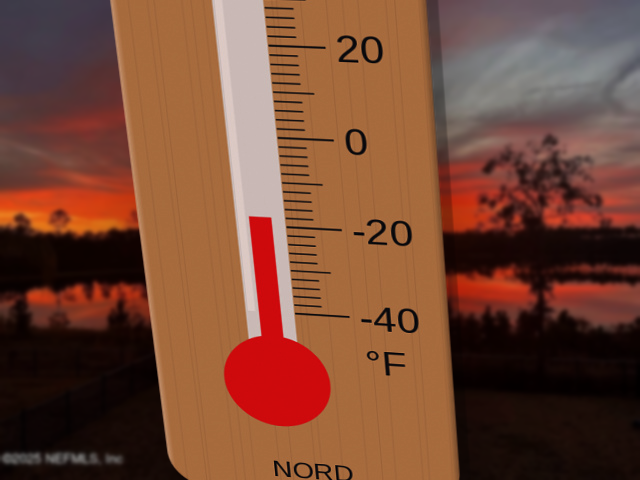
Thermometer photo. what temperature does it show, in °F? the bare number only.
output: -18
